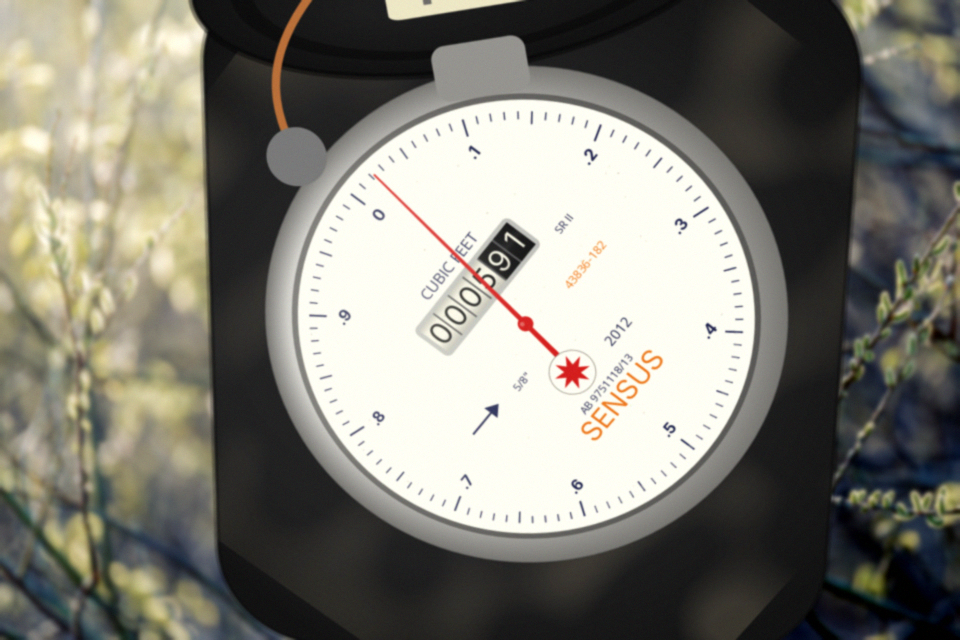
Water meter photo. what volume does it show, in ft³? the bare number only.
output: 591.02
